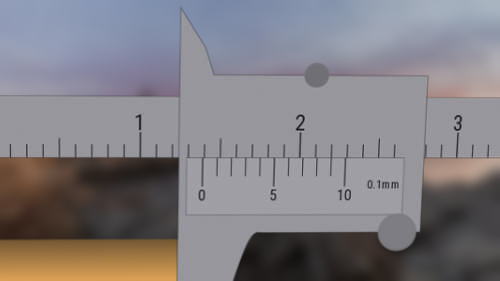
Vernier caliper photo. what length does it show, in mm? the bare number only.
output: 13.9
